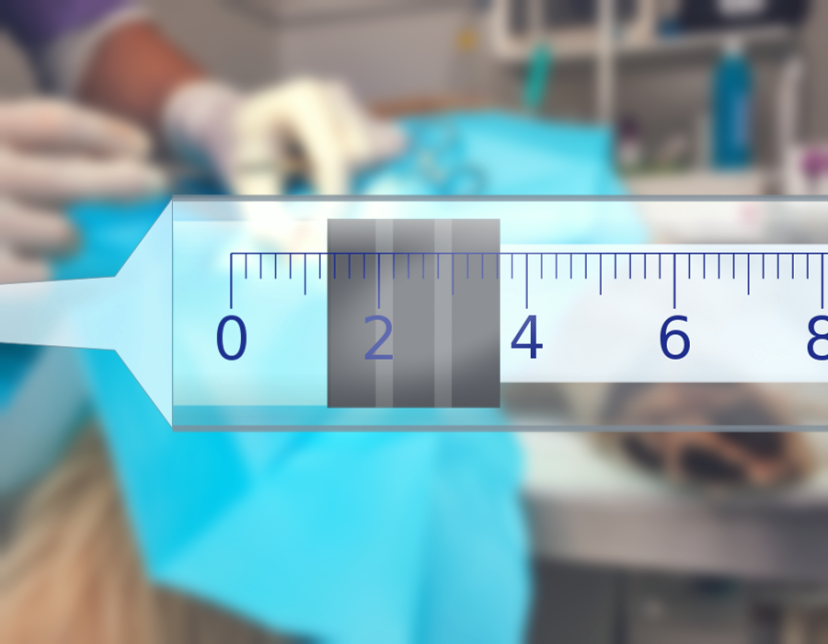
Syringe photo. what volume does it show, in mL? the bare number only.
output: 1.3
